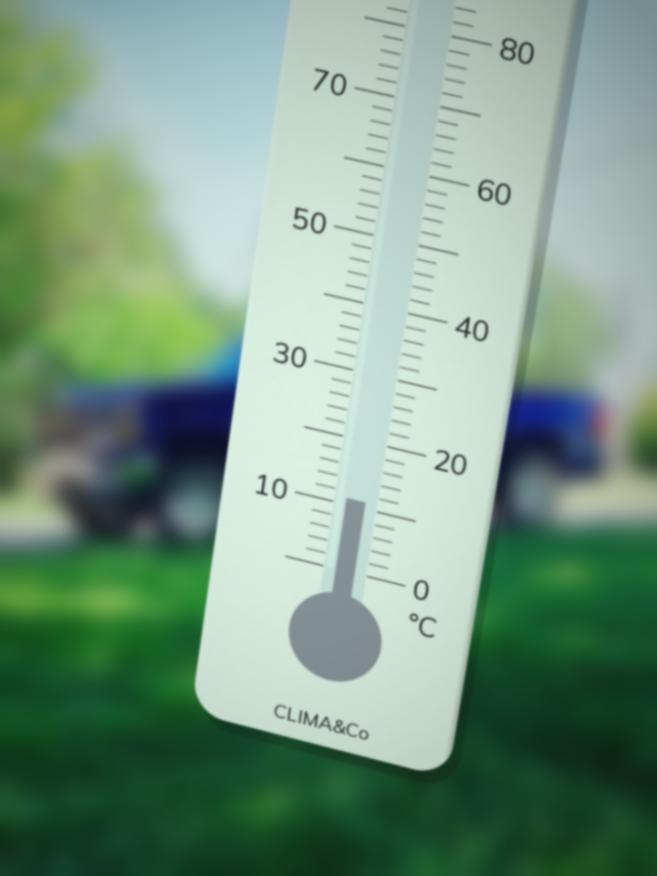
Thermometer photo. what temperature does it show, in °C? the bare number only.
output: 11
